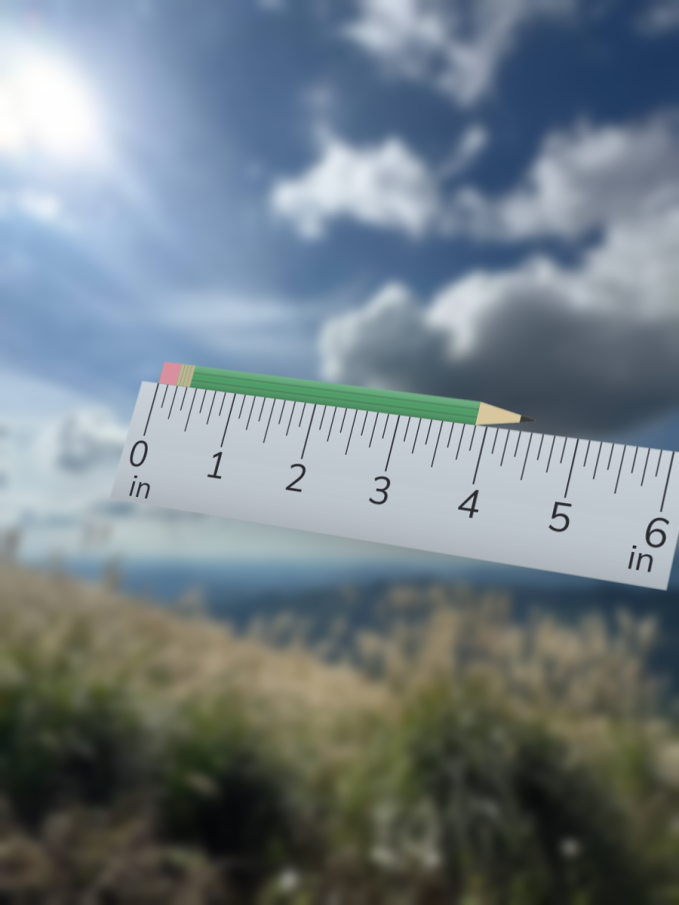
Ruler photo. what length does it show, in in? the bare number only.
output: 4.5
